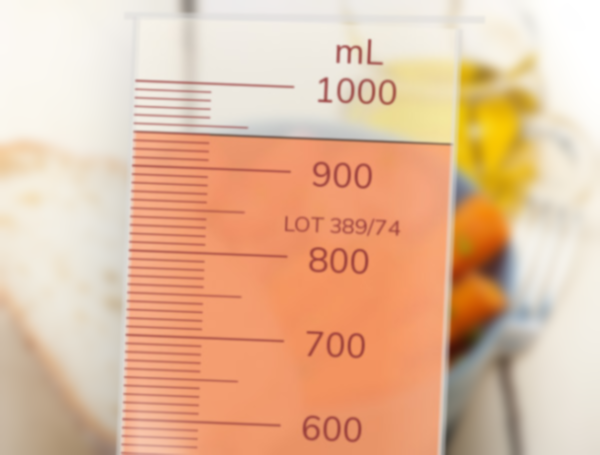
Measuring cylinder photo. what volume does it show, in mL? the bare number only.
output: 940
